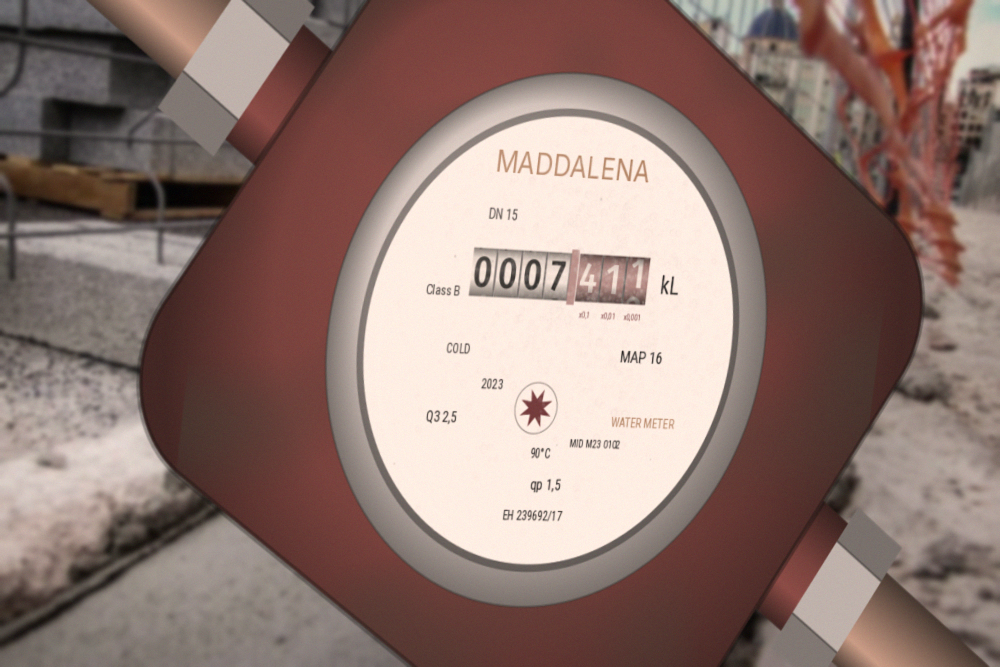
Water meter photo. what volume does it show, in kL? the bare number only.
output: 7.411
